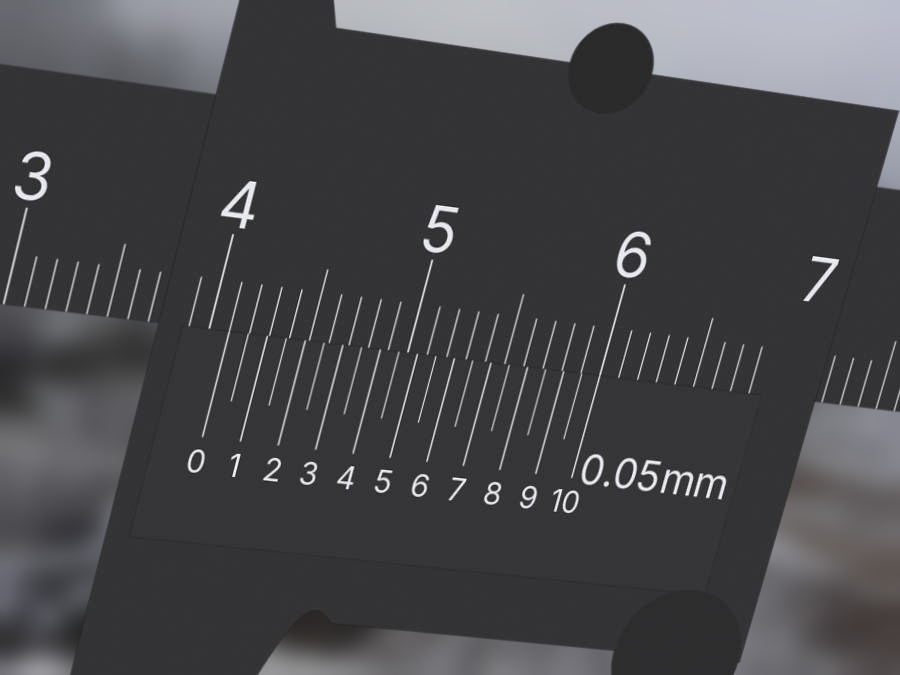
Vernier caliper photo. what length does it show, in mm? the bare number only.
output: 41.0
